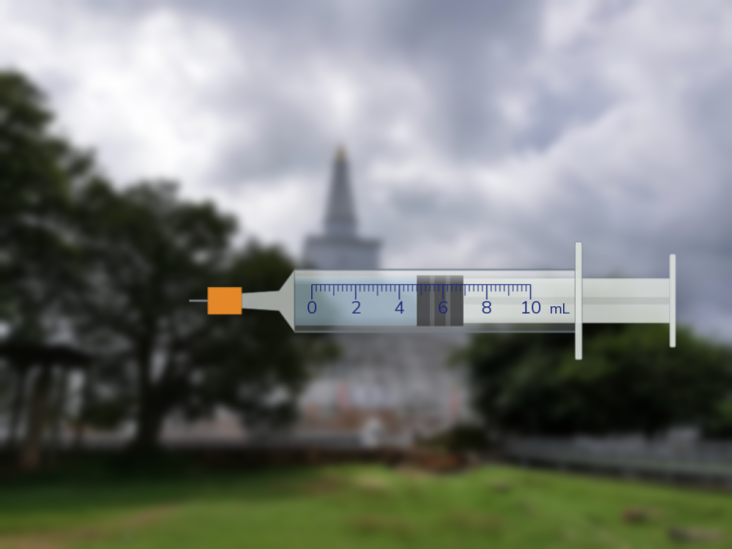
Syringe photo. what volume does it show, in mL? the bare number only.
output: 4.8
